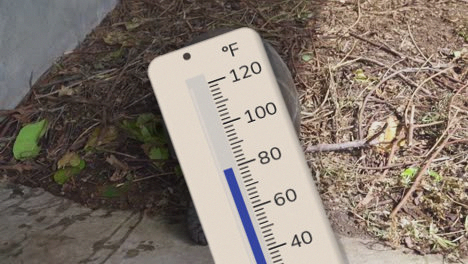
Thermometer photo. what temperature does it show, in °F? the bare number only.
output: 80
